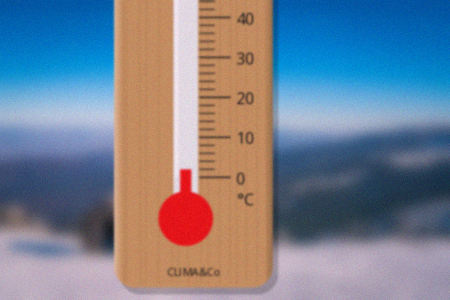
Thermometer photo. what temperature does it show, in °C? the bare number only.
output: 2
